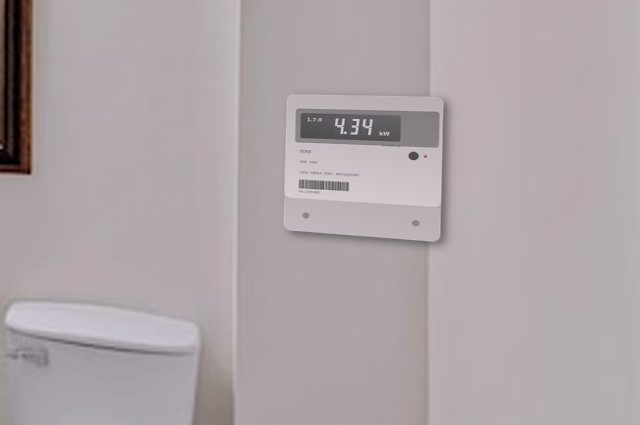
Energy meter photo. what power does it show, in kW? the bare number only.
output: 4.34
